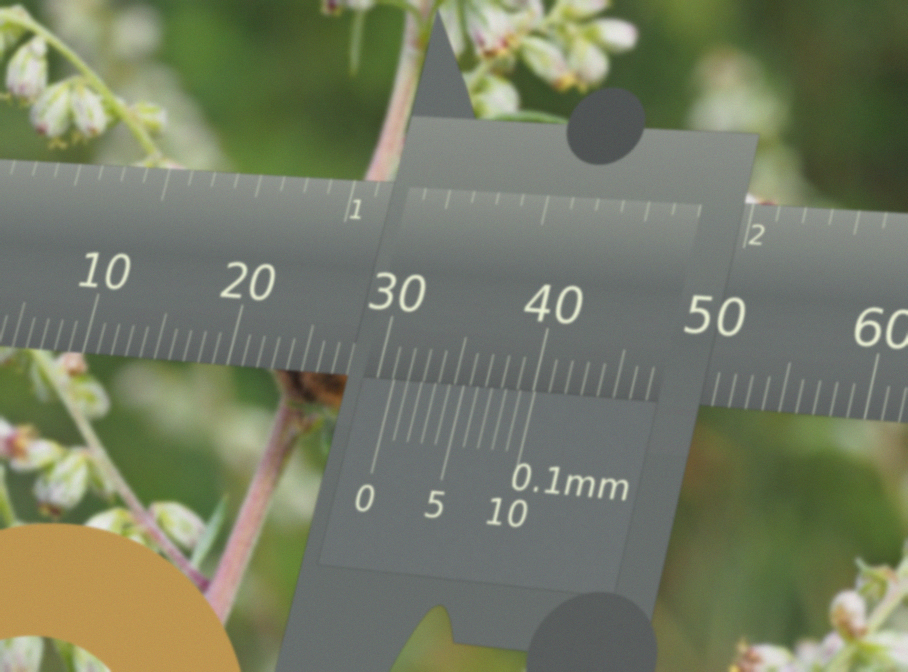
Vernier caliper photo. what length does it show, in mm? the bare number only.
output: 31.1
